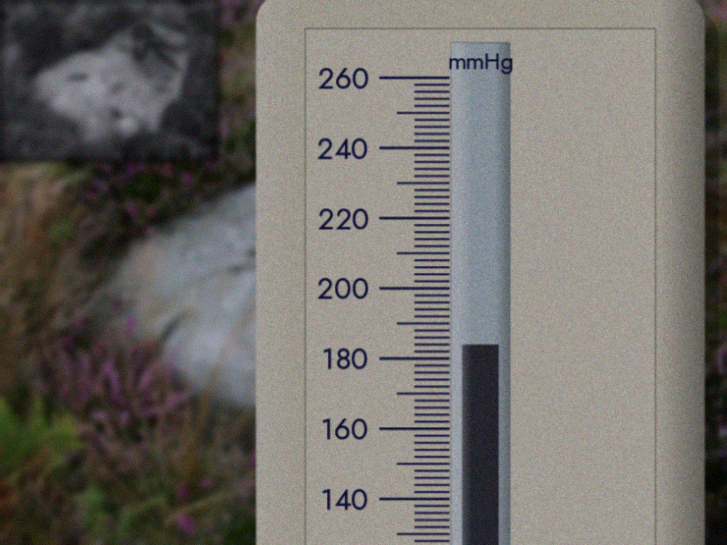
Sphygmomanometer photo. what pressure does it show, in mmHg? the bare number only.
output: 184
